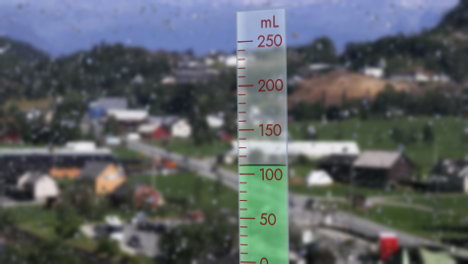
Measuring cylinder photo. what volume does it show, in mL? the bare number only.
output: 110
